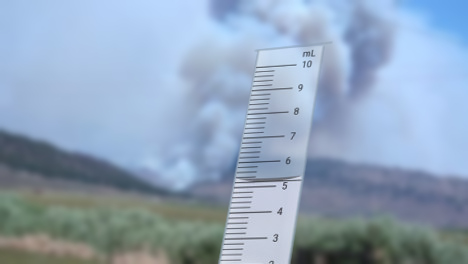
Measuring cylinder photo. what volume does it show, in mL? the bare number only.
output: 5.2
